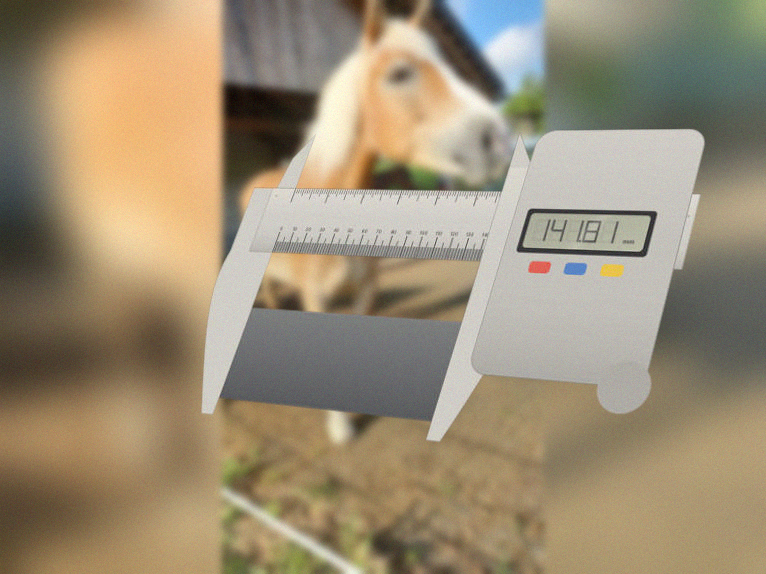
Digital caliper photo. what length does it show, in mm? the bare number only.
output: 141.81
